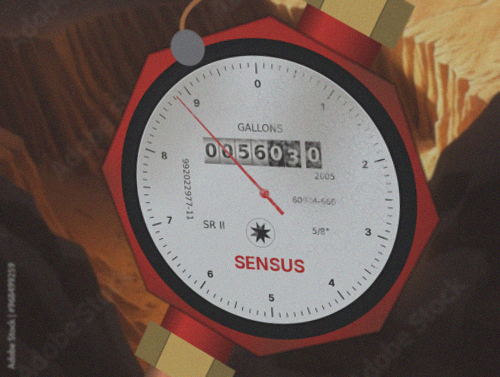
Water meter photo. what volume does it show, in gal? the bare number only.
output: 56028.8
